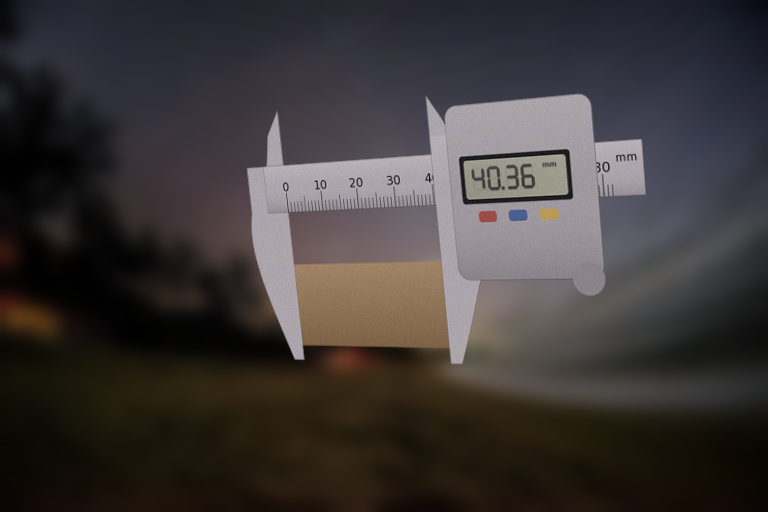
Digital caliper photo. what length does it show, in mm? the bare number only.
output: 40.36
